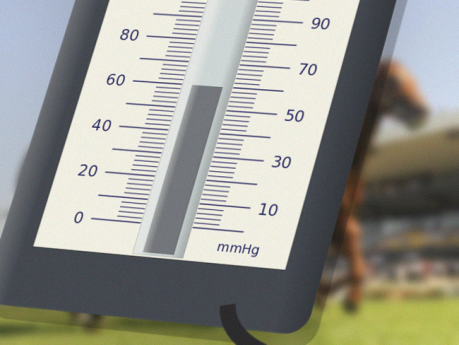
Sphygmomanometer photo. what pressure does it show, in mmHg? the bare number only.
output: 60
